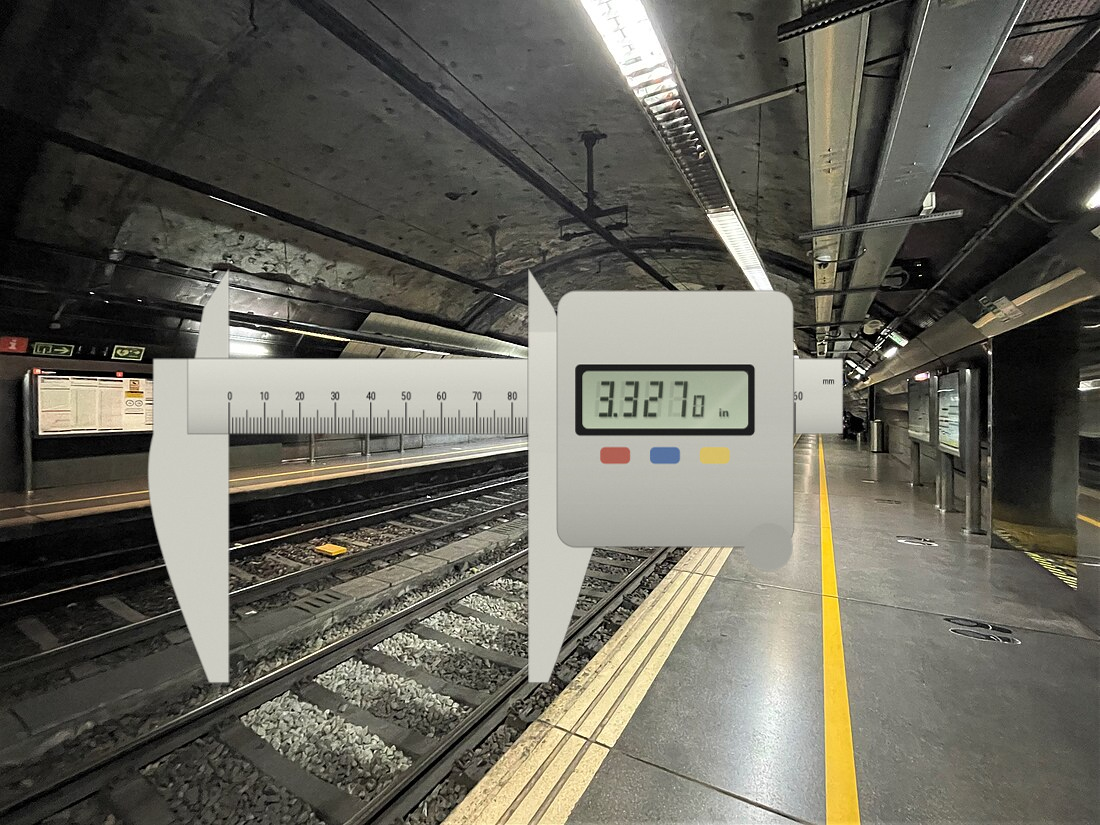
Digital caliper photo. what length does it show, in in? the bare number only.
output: 3.3270
